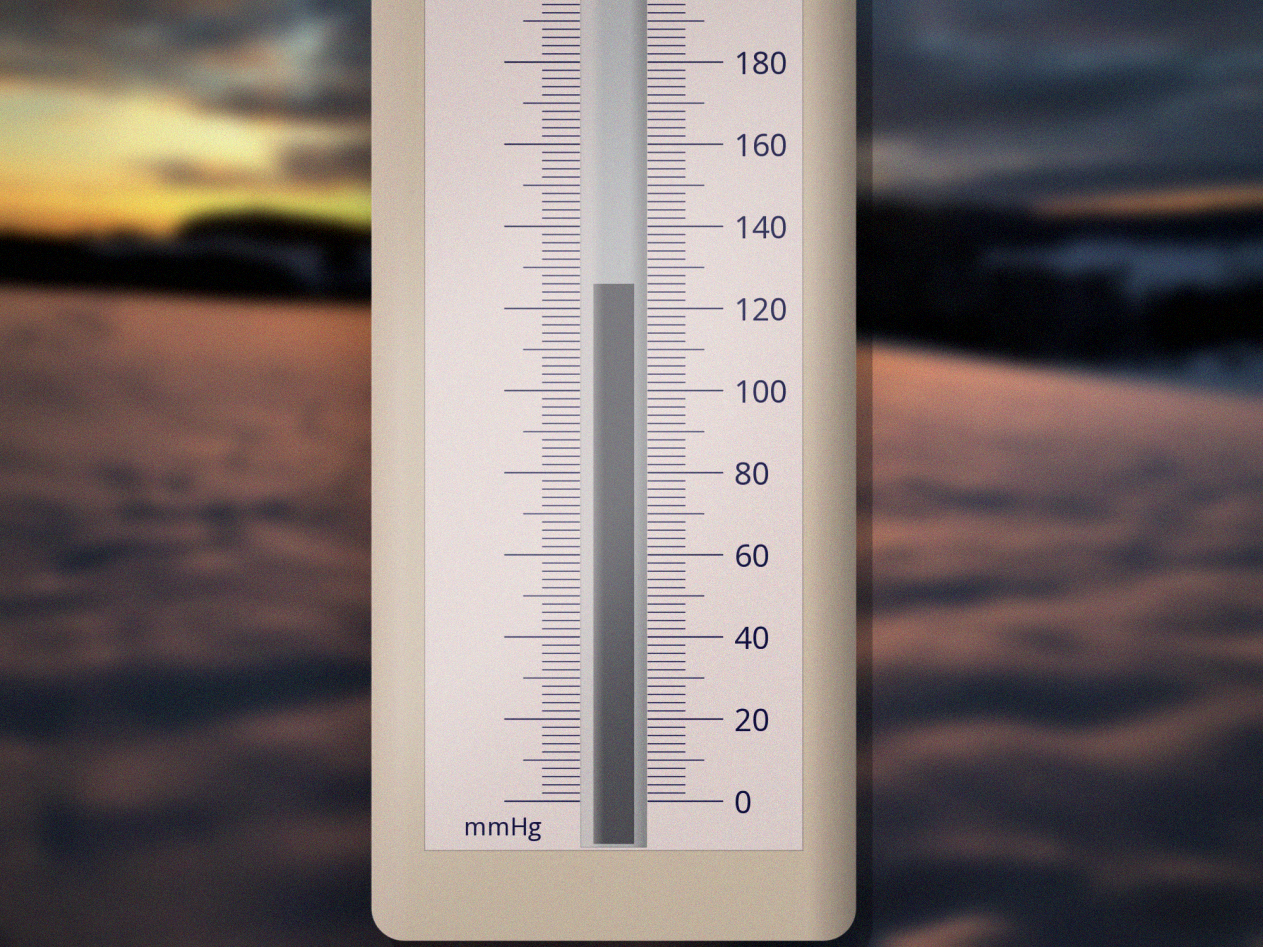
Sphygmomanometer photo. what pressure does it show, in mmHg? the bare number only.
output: 126
